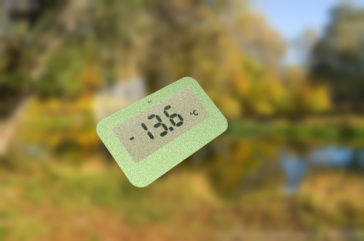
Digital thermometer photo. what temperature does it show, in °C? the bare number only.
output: -13.6
